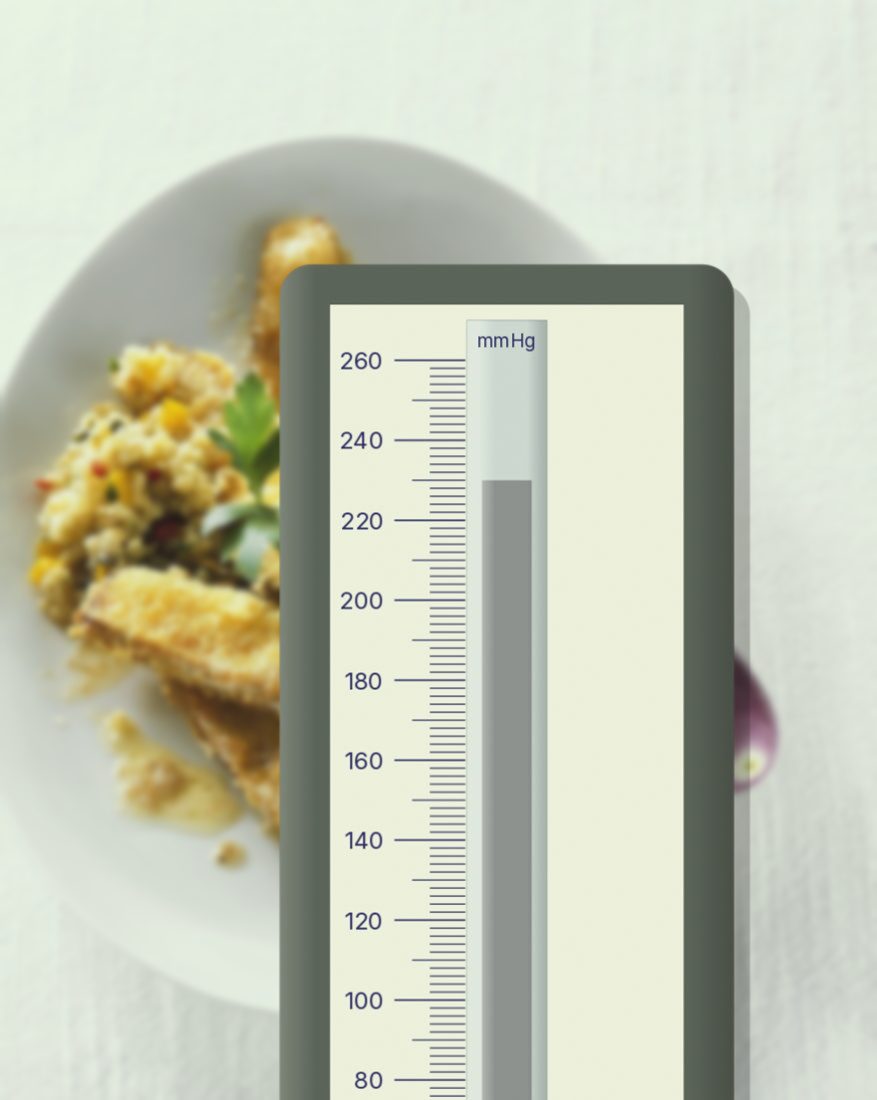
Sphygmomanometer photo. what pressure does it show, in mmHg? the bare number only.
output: 230
